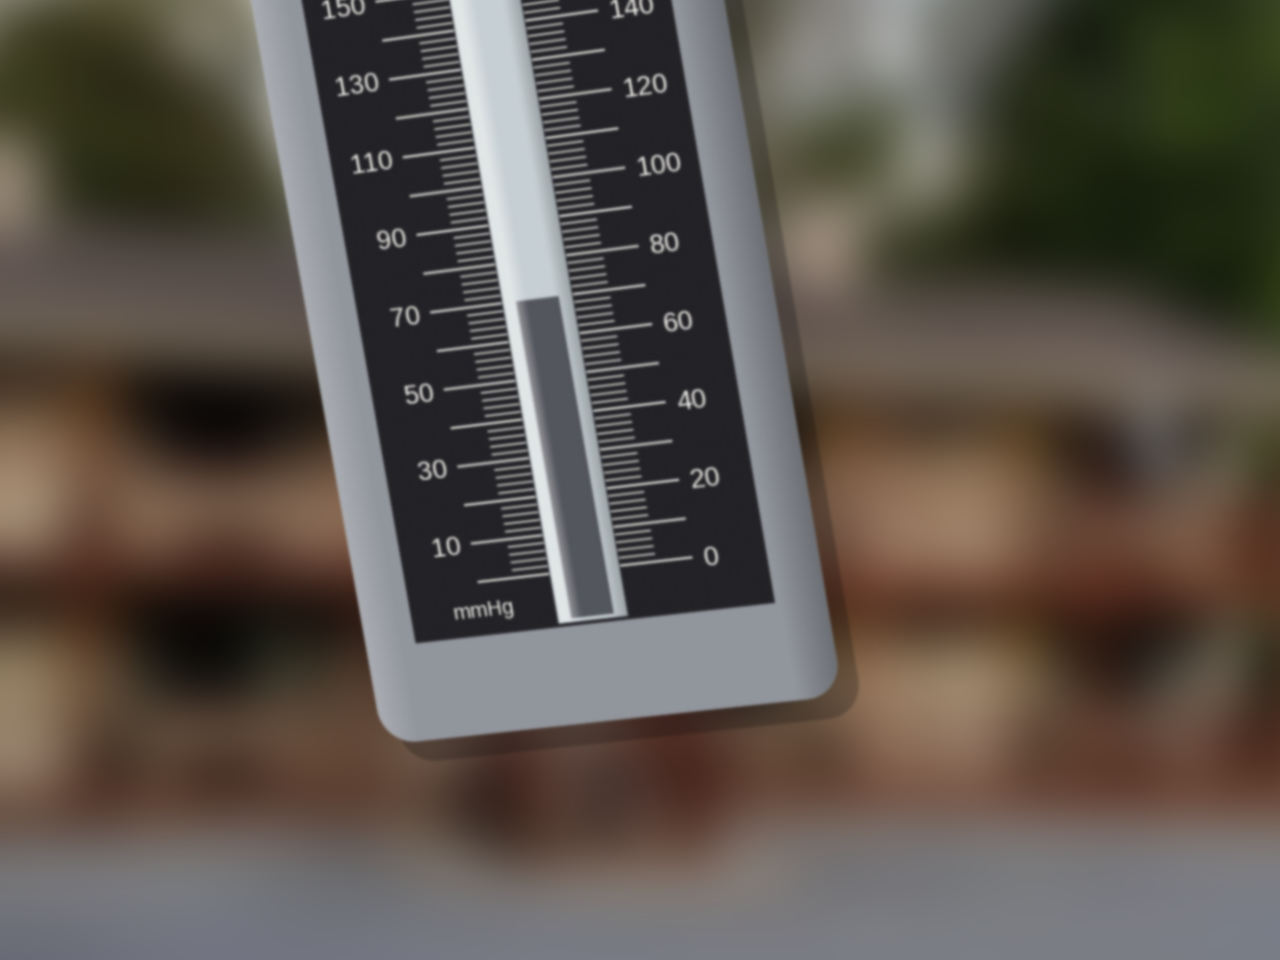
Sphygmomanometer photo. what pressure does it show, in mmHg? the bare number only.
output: 70
